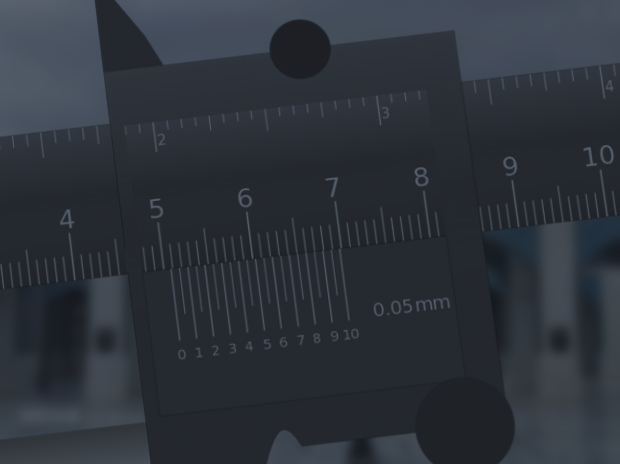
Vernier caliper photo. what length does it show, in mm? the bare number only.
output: 50.8
